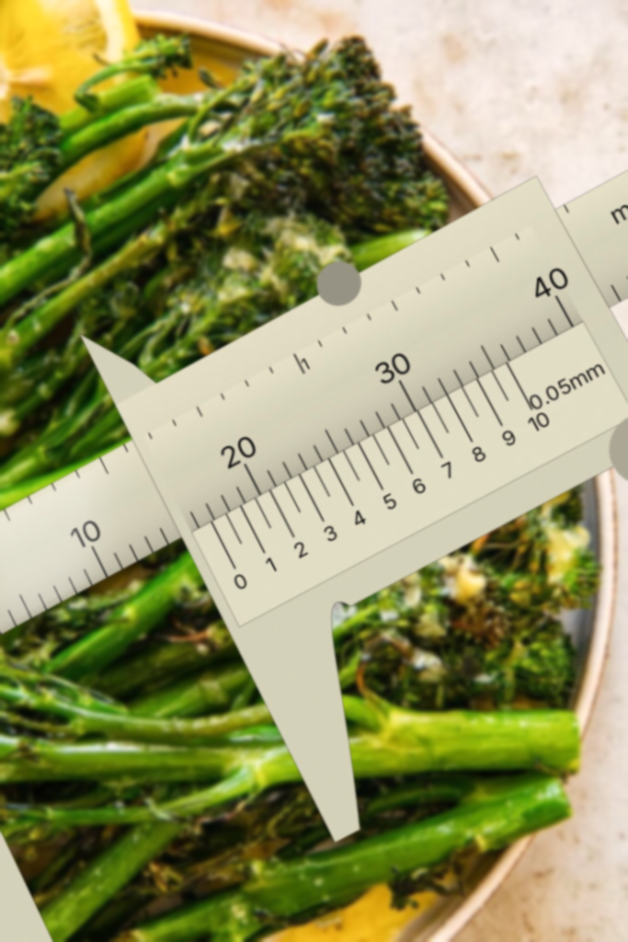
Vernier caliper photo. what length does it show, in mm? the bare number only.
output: 16.8
